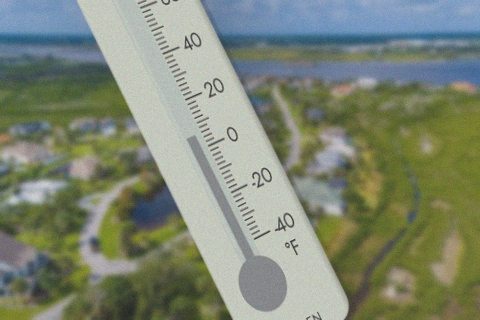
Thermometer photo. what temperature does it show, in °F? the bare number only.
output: 6
